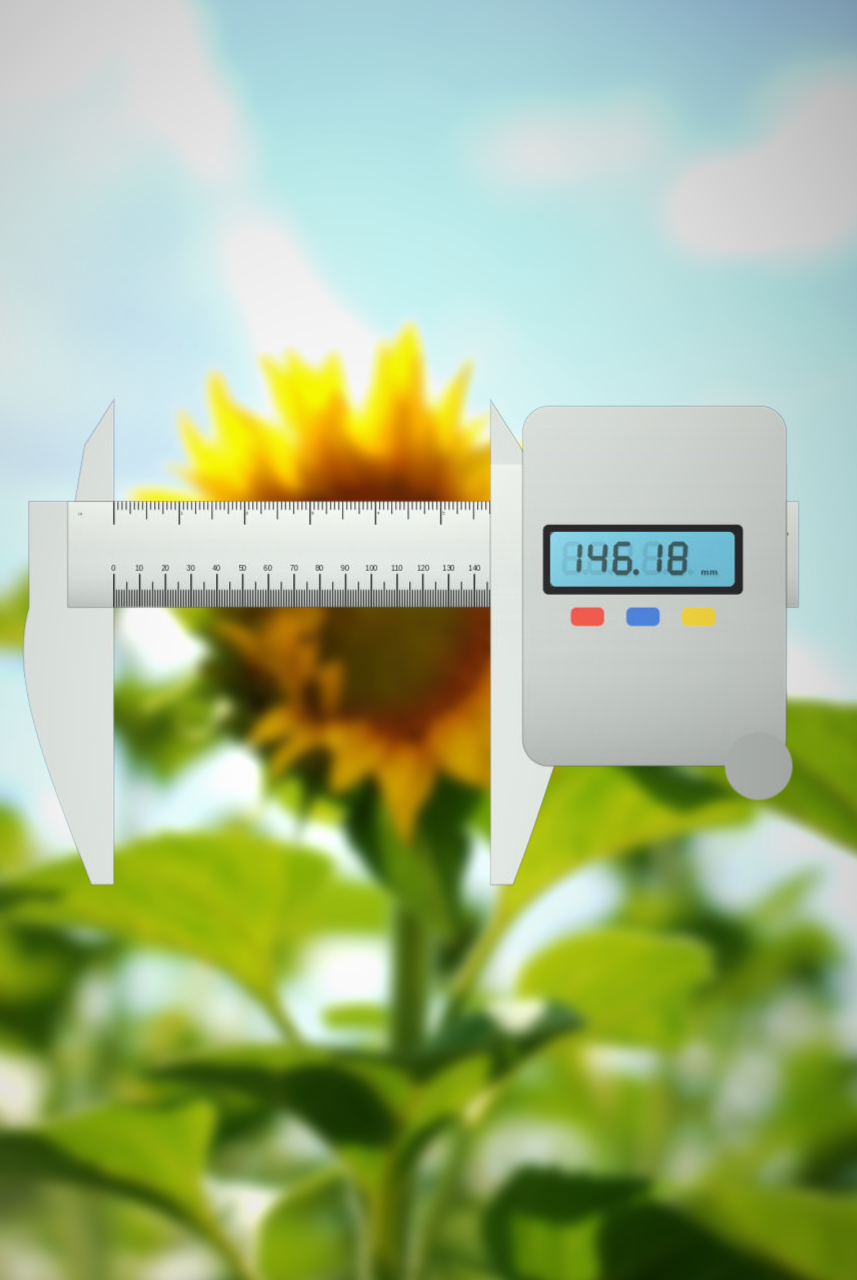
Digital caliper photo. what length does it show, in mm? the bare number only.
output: 146.18
